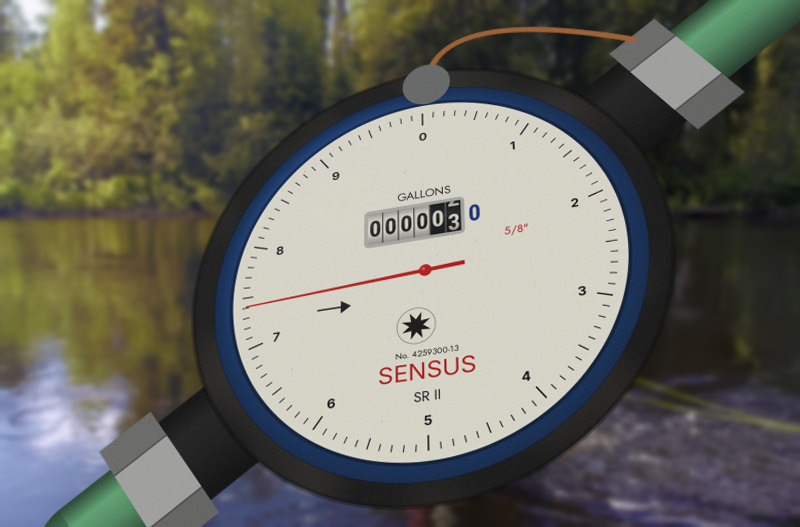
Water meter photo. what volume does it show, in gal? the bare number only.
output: 27.4
